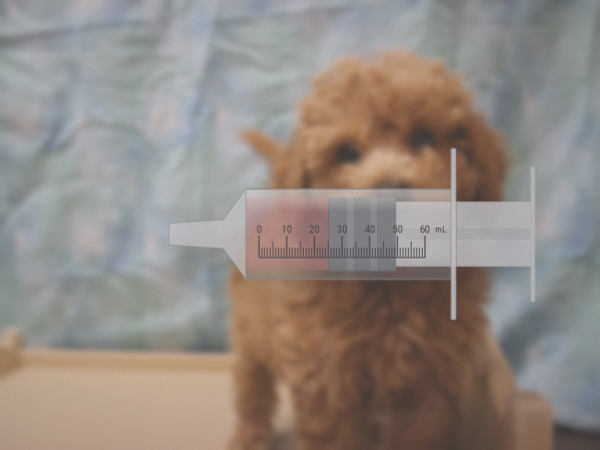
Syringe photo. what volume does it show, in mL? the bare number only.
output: 25
